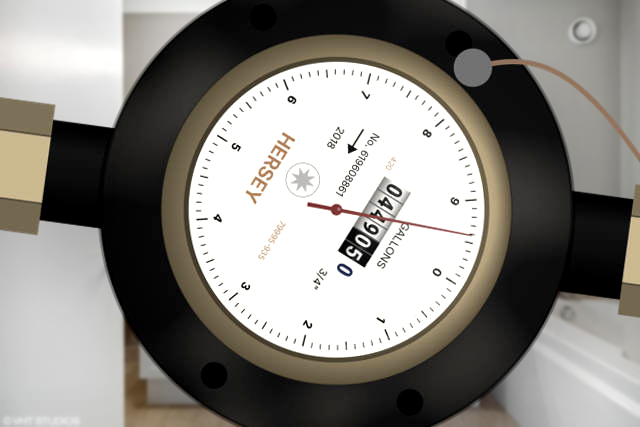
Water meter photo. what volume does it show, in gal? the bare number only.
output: 449049.4
